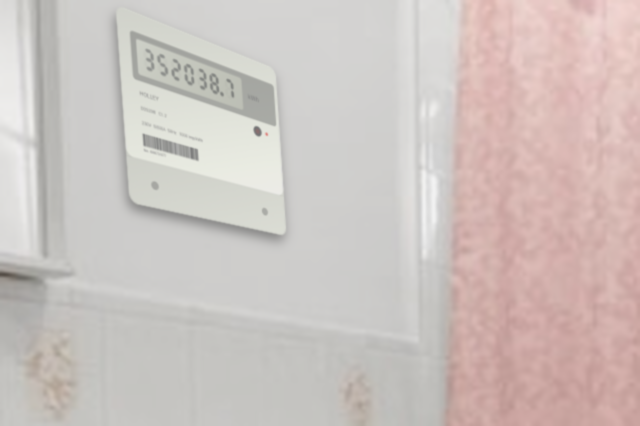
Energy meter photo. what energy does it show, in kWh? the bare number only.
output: 352038.7
